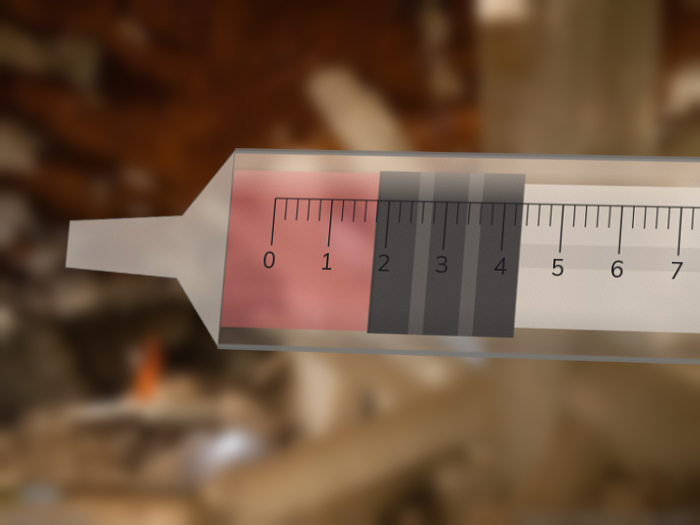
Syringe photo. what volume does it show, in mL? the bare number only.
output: 1.8
